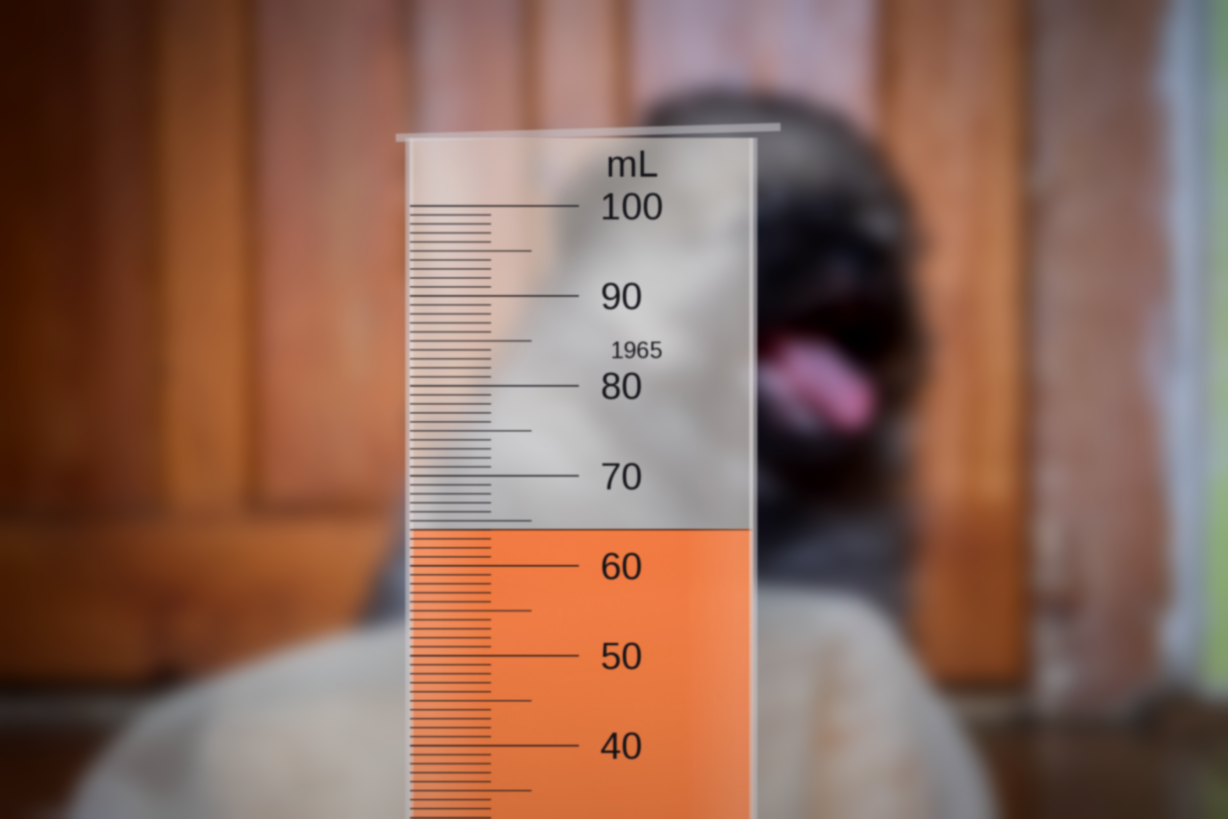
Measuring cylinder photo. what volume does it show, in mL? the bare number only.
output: 64
